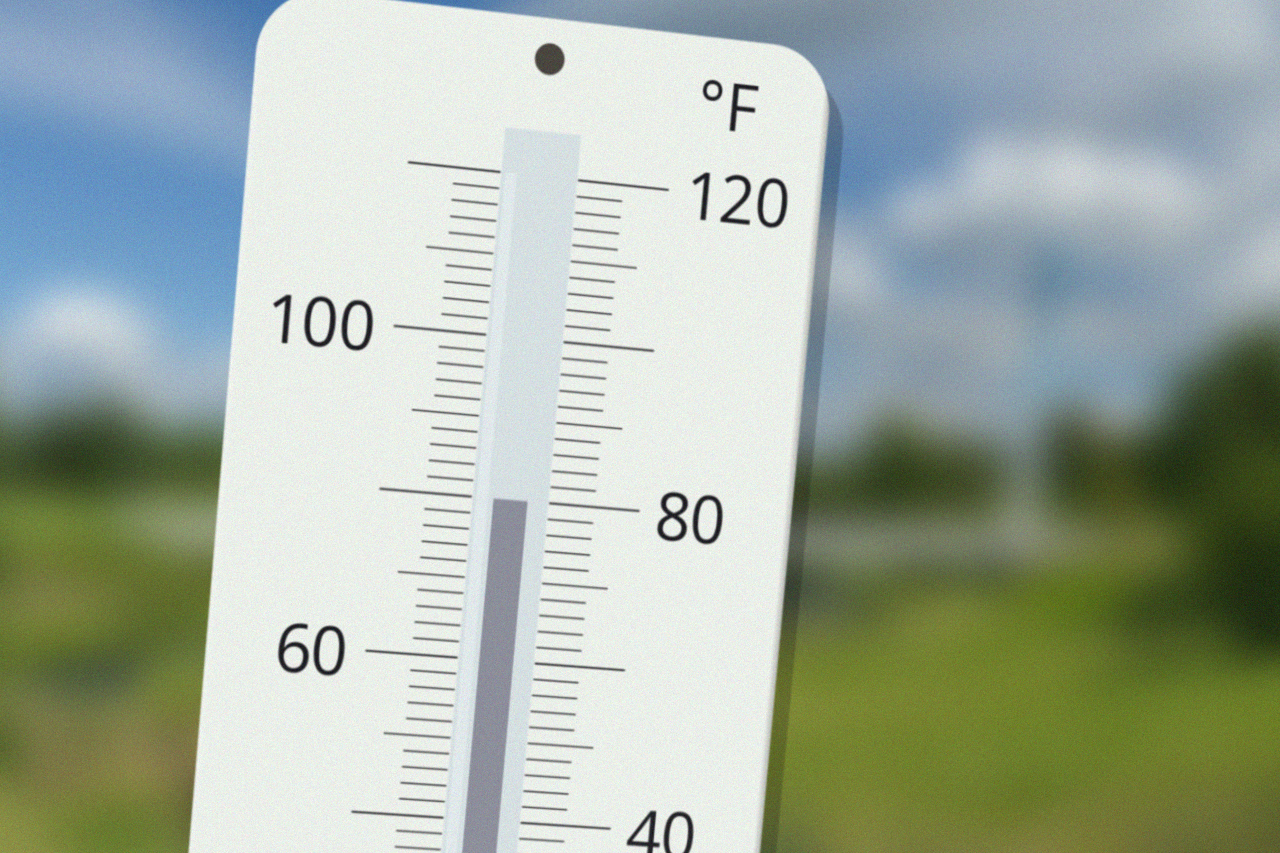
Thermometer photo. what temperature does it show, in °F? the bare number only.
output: 80
